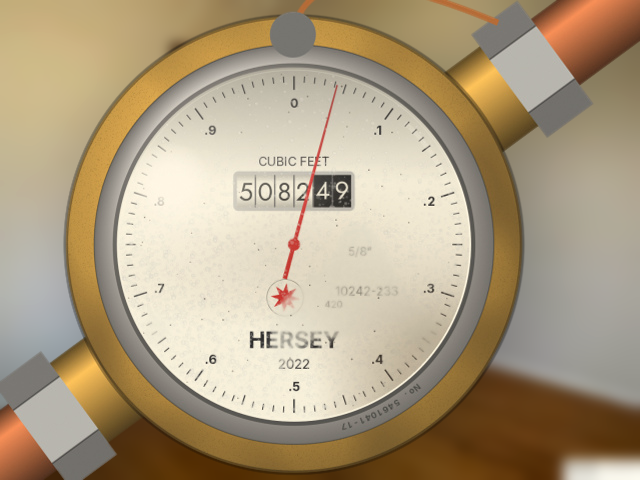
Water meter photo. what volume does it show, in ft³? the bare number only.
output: 508249.04
